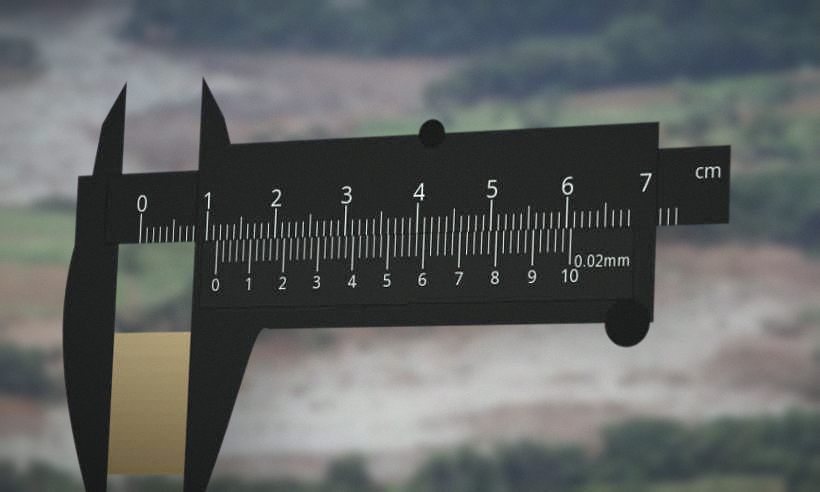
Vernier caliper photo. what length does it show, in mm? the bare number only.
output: 11.6
